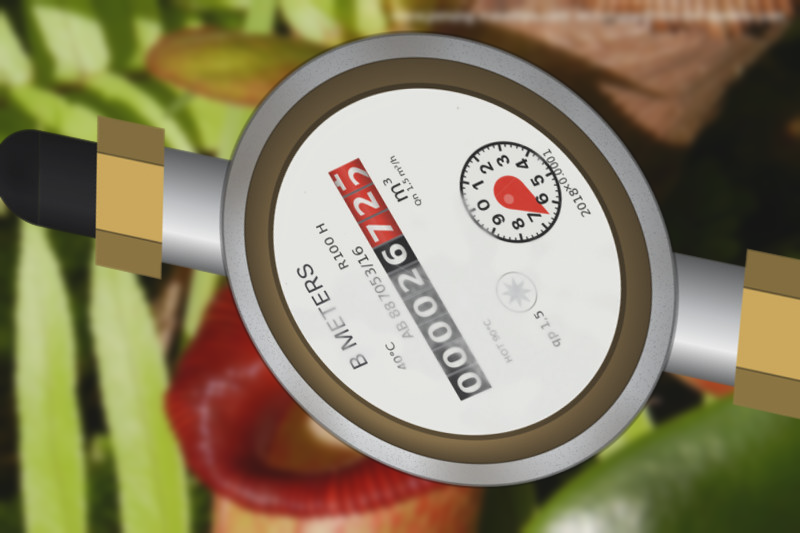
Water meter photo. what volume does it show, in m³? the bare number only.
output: 26.7216
